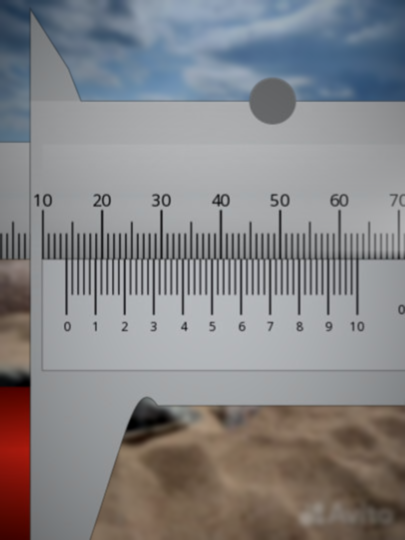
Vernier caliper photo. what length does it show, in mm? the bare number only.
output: 14.0
